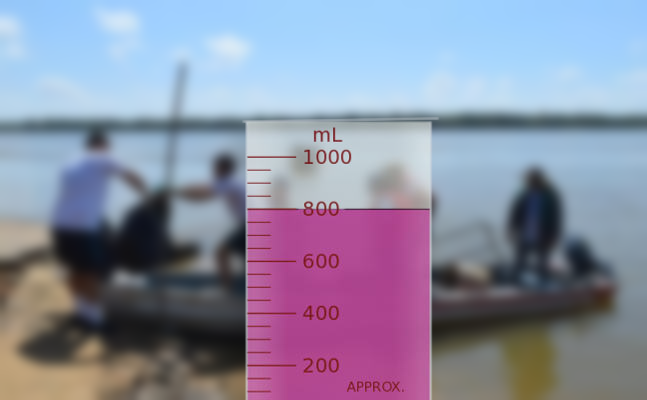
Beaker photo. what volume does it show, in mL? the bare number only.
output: 800
